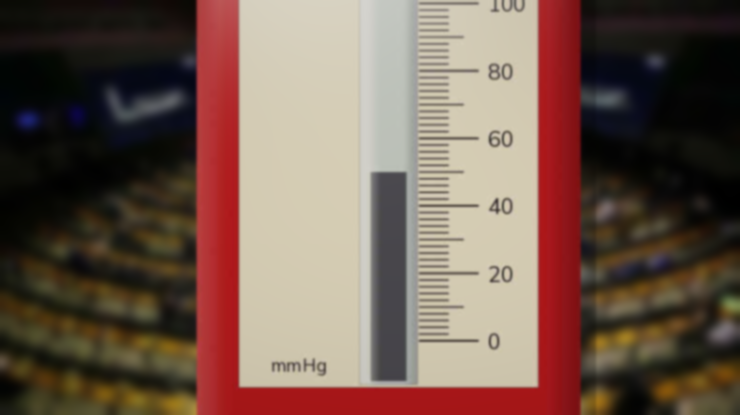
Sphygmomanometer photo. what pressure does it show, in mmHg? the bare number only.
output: 50
